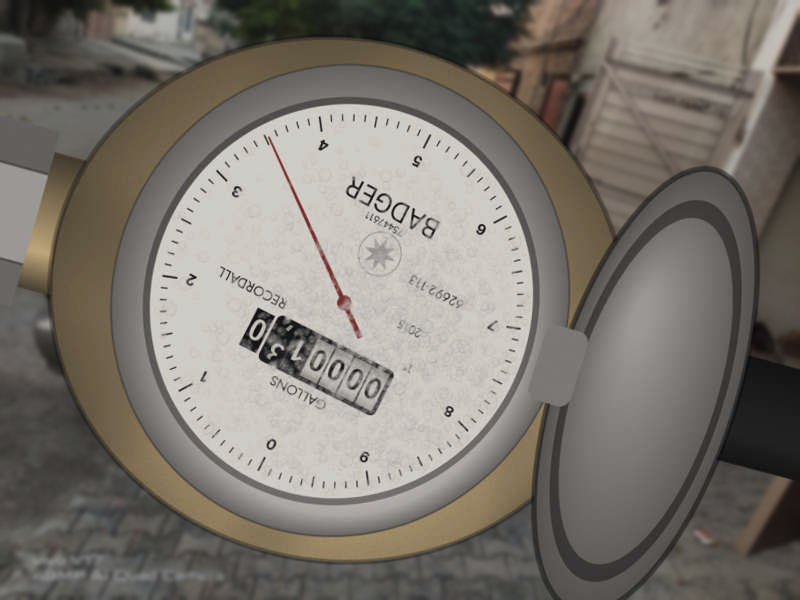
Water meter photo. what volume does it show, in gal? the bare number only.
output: 133.5
